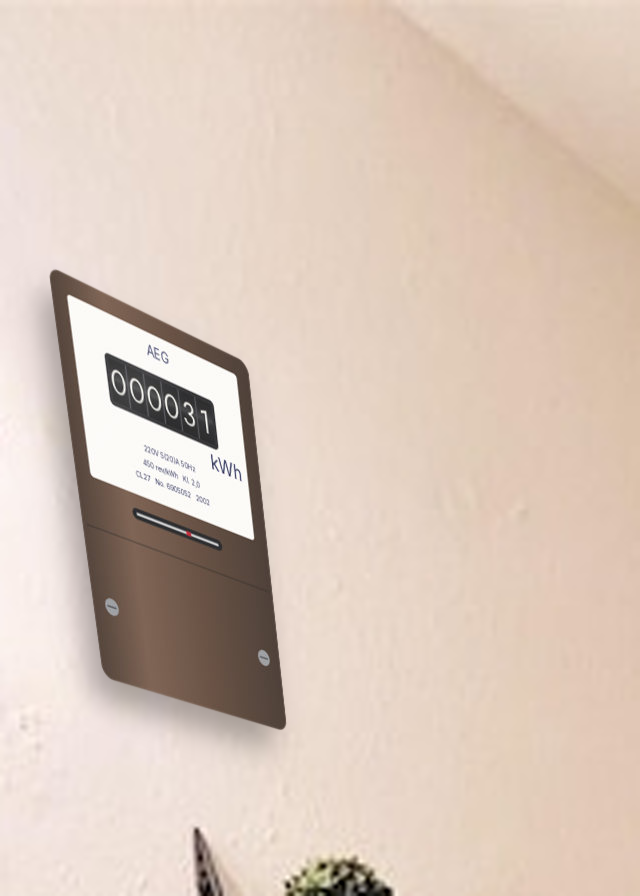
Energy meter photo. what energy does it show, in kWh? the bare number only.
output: 31
